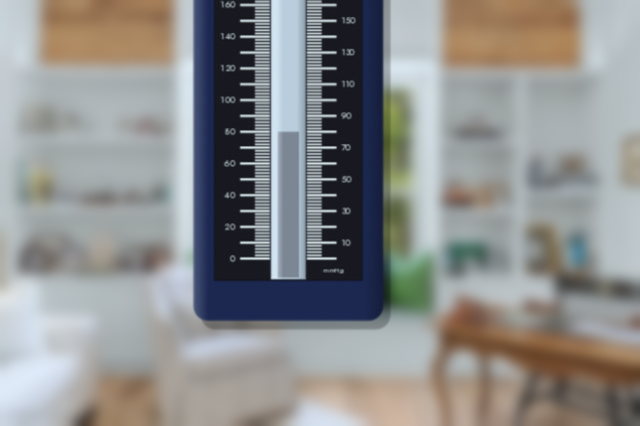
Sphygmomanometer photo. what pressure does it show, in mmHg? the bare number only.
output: 80
